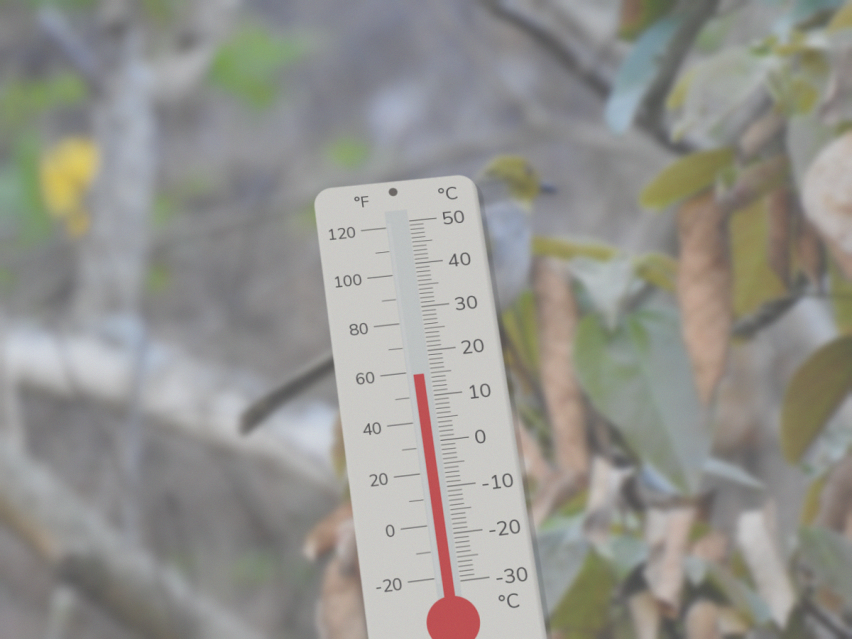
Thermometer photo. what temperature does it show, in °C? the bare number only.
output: 15
